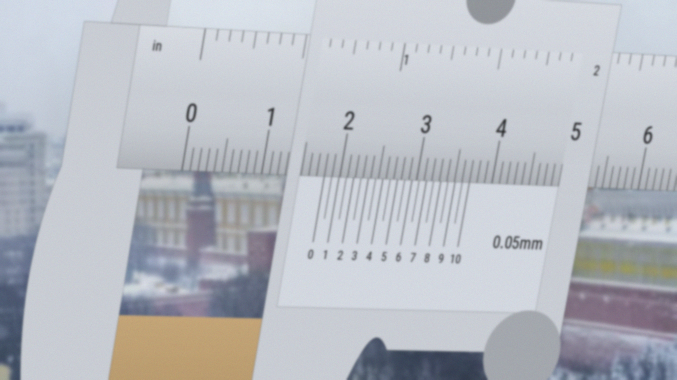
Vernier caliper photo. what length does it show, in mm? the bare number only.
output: 18.0
